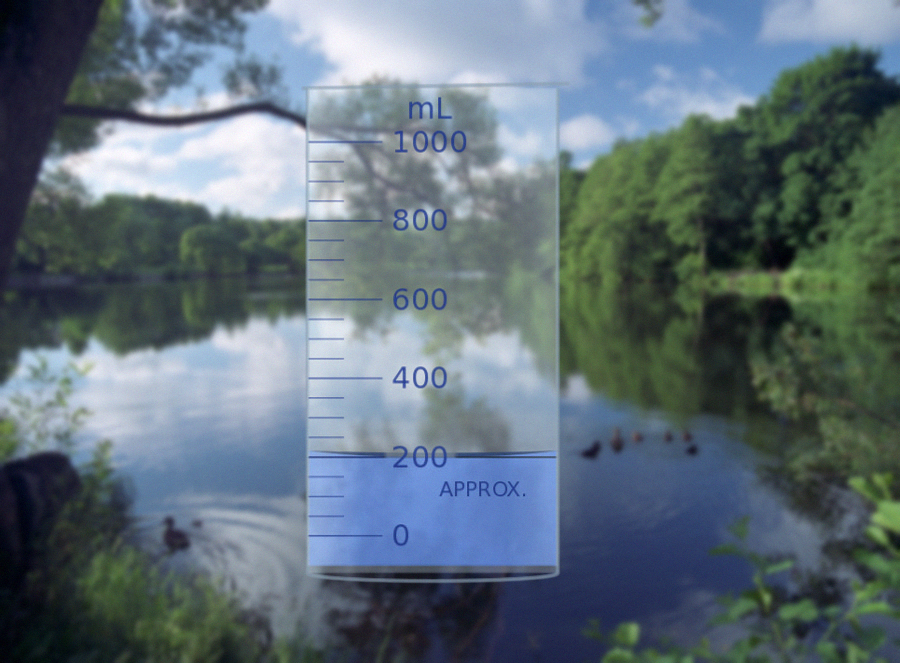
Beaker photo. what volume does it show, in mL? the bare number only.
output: 200
